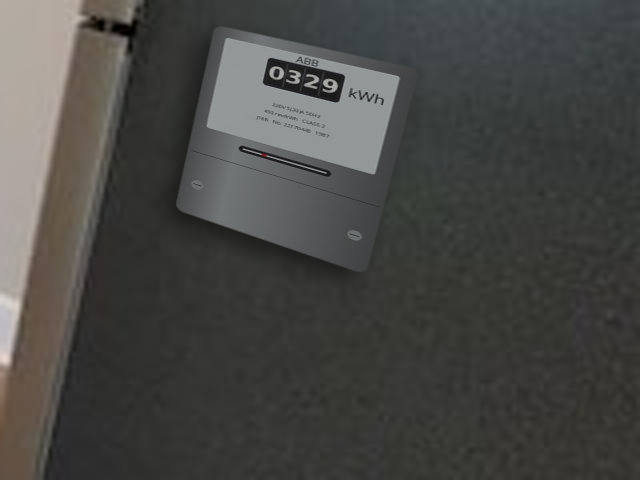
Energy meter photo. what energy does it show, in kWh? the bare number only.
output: 329
